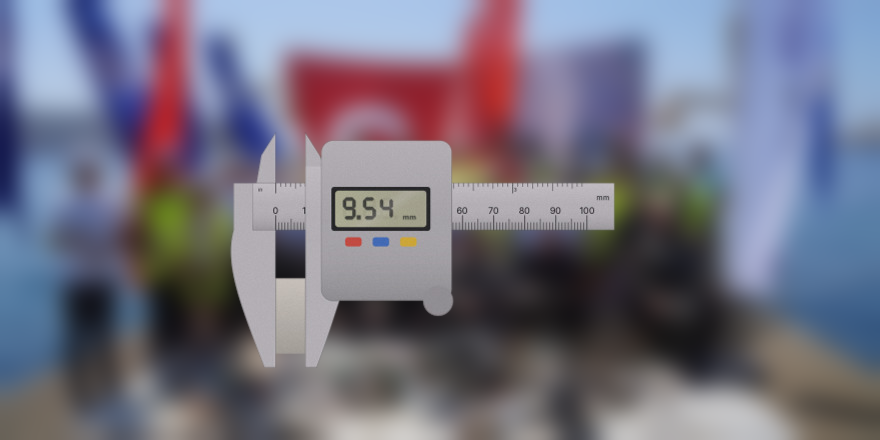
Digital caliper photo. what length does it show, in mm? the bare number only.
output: 9.54
